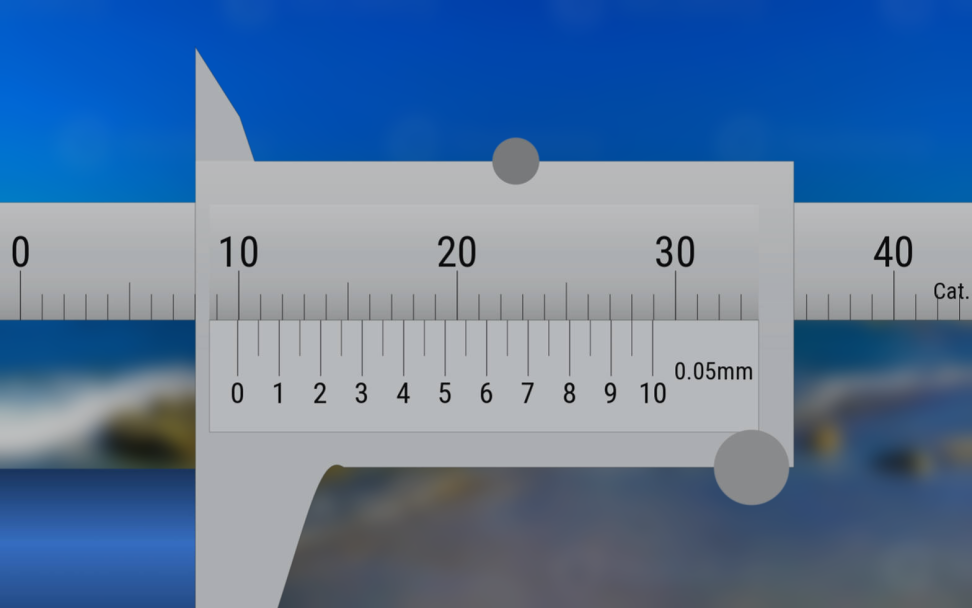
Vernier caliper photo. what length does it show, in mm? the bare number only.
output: 9.95
